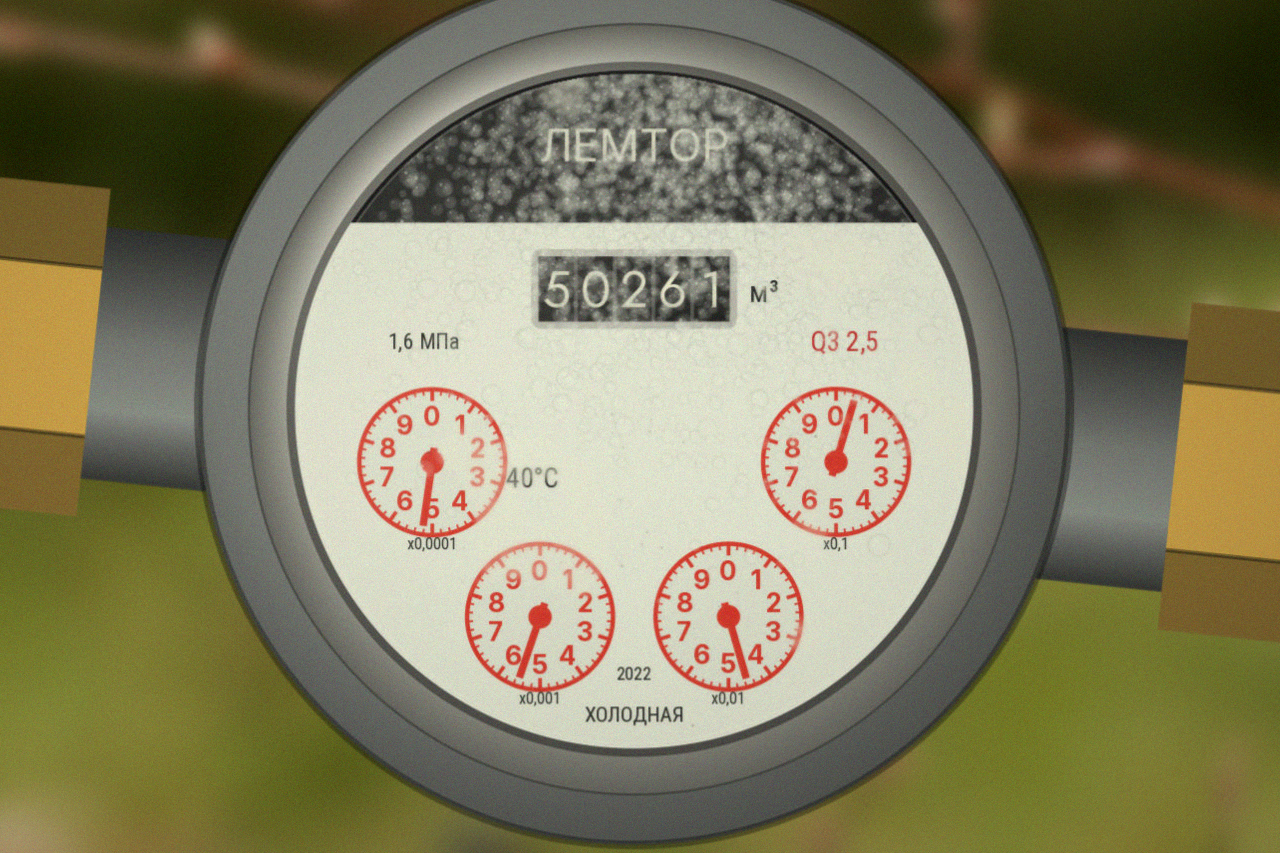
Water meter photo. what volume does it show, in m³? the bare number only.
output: 50261.0455
